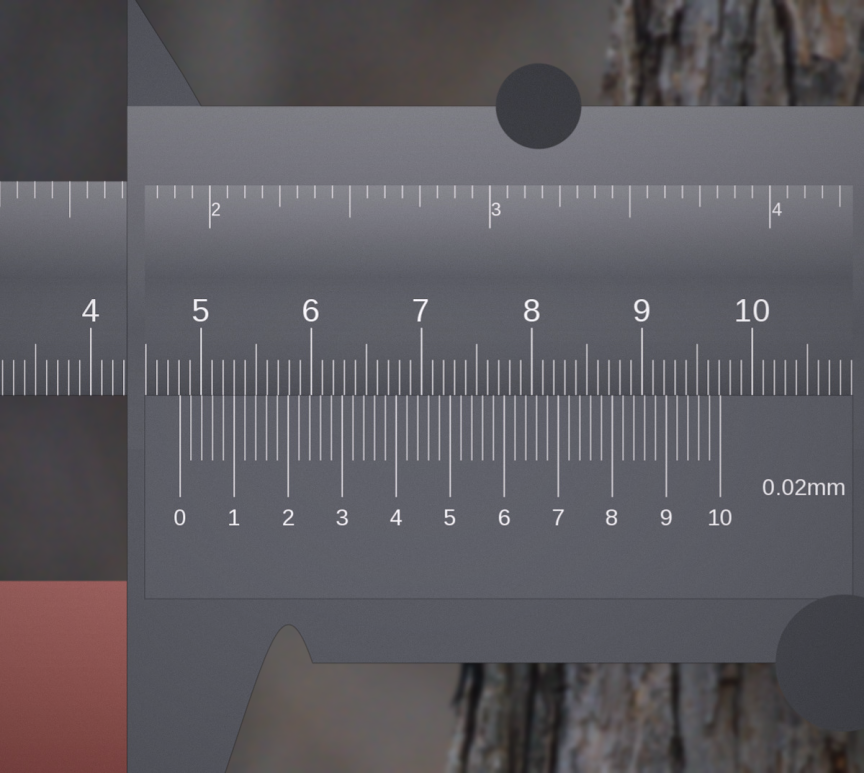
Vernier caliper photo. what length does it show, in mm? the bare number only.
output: 48.1
